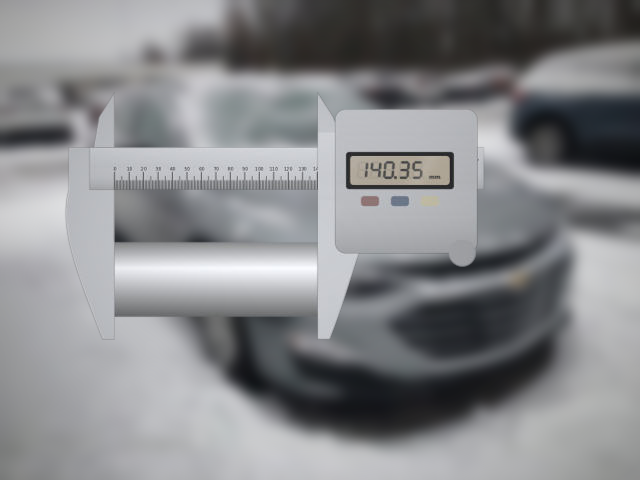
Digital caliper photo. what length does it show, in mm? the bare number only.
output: 140.35
